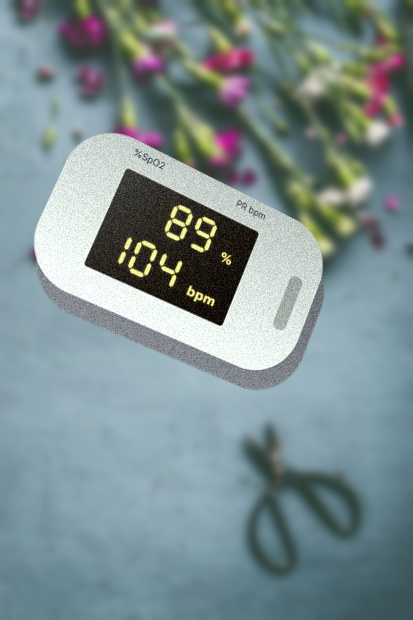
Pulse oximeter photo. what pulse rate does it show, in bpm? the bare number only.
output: 104
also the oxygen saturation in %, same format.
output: 89
